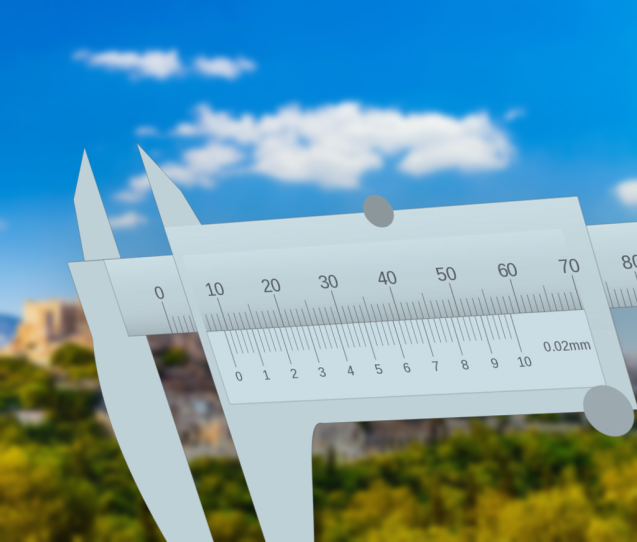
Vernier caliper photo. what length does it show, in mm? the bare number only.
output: 9.4
